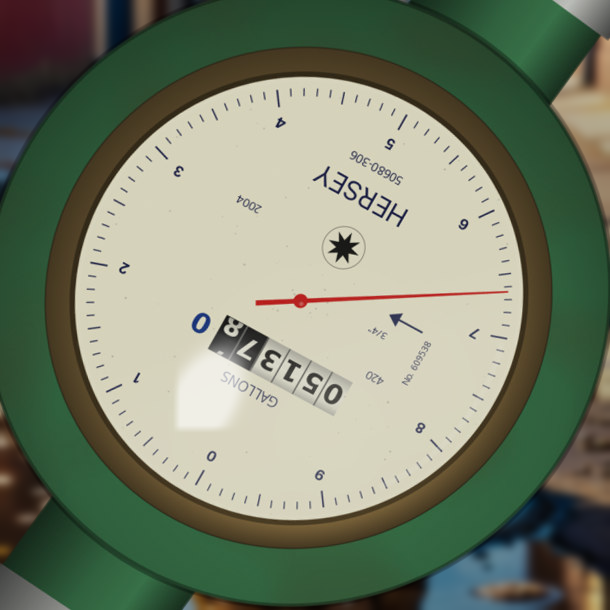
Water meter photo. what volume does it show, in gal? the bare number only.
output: 513776.6
